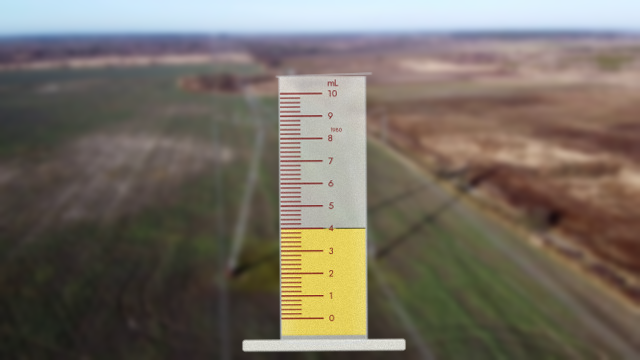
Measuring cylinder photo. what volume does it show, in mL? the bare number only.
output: 4
